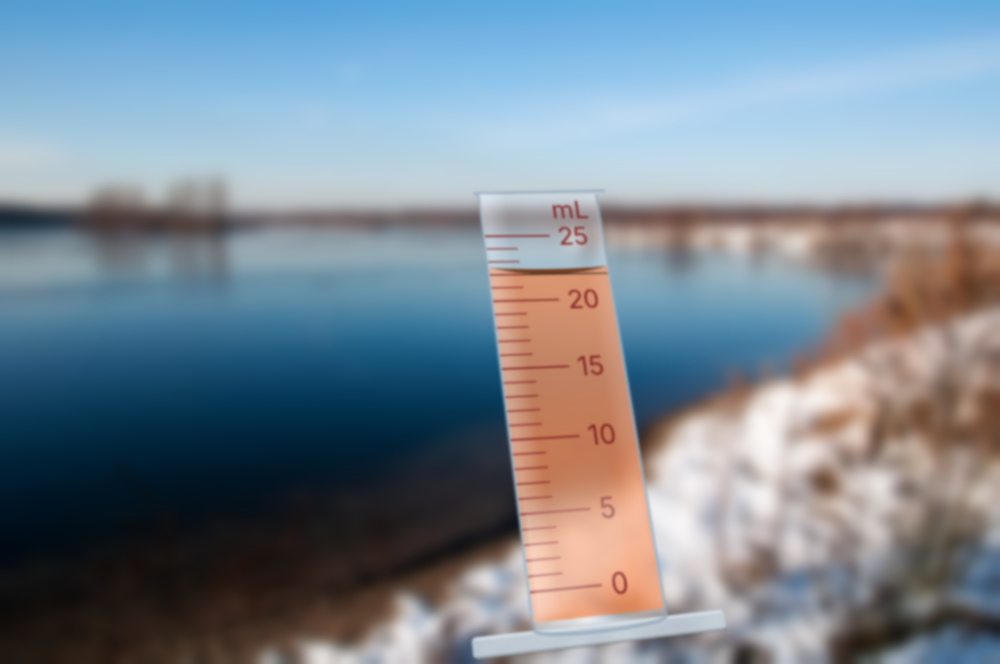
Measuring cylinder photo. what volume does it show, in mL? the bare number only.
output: 22
